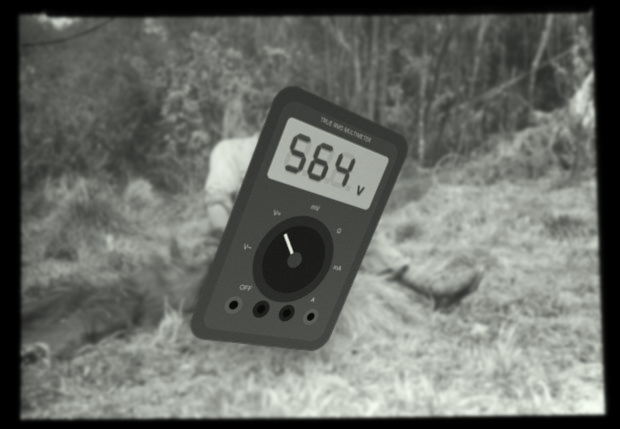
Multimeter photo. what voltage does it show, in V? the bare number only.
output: 564
